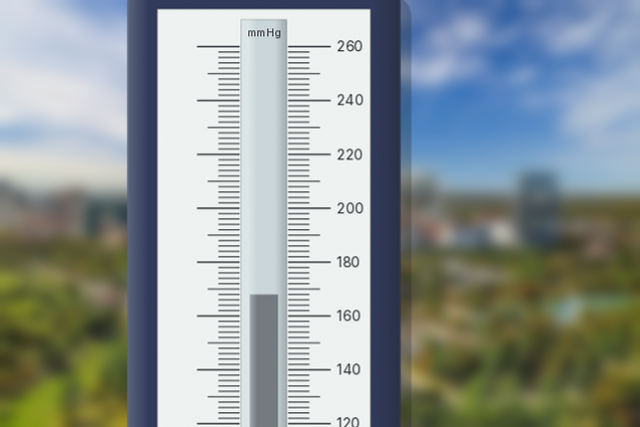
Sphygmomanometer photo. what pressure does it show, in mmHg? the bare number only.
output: 168
